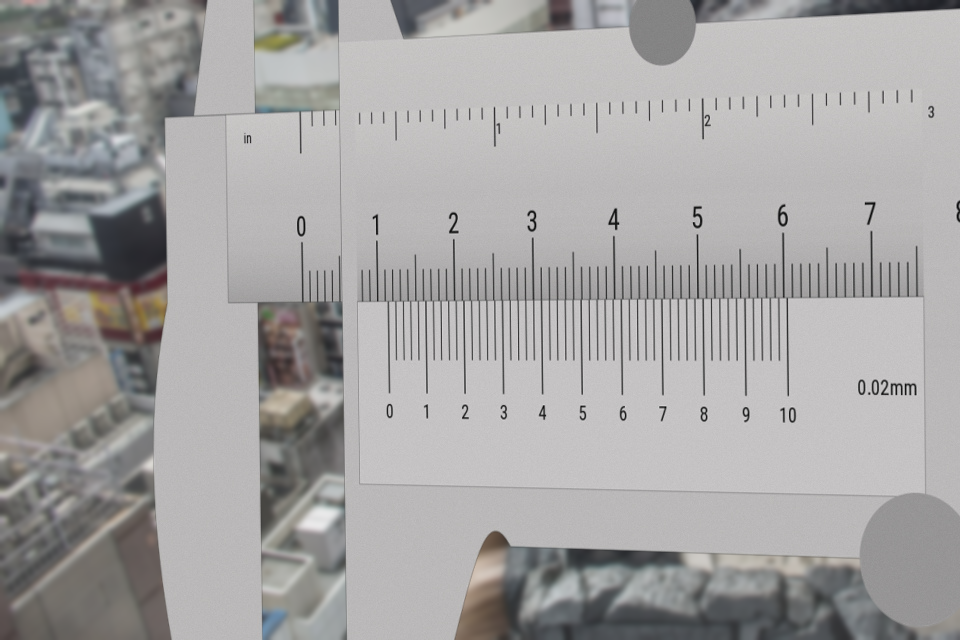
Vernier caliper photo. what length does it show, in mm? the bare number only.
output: 11.4
